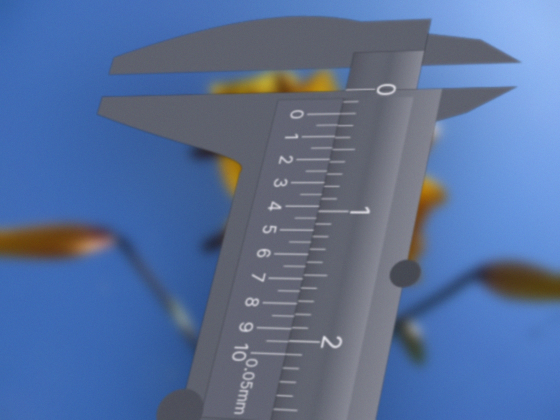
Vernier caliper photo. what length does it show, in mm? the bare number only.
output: 2.0
